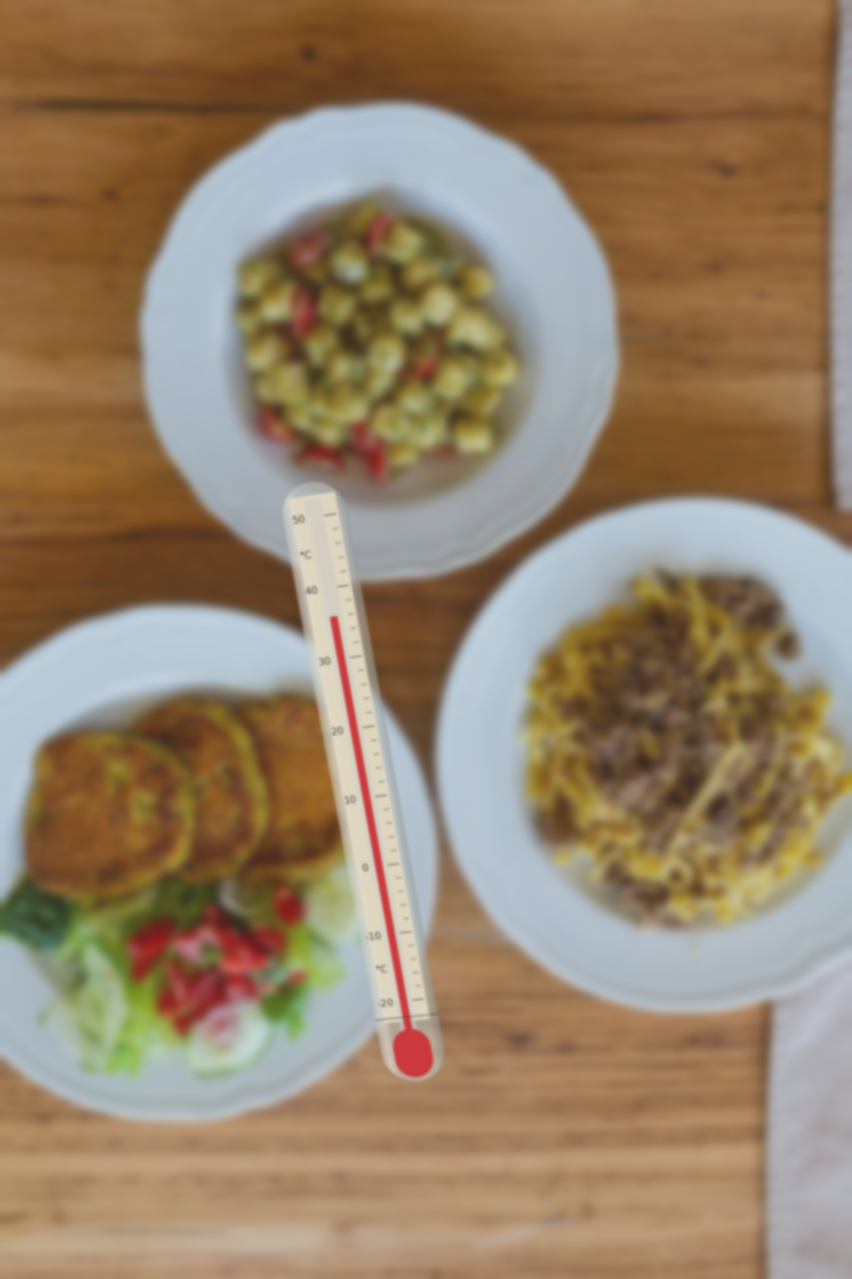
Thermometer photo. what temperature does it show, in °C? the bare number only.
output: 36
